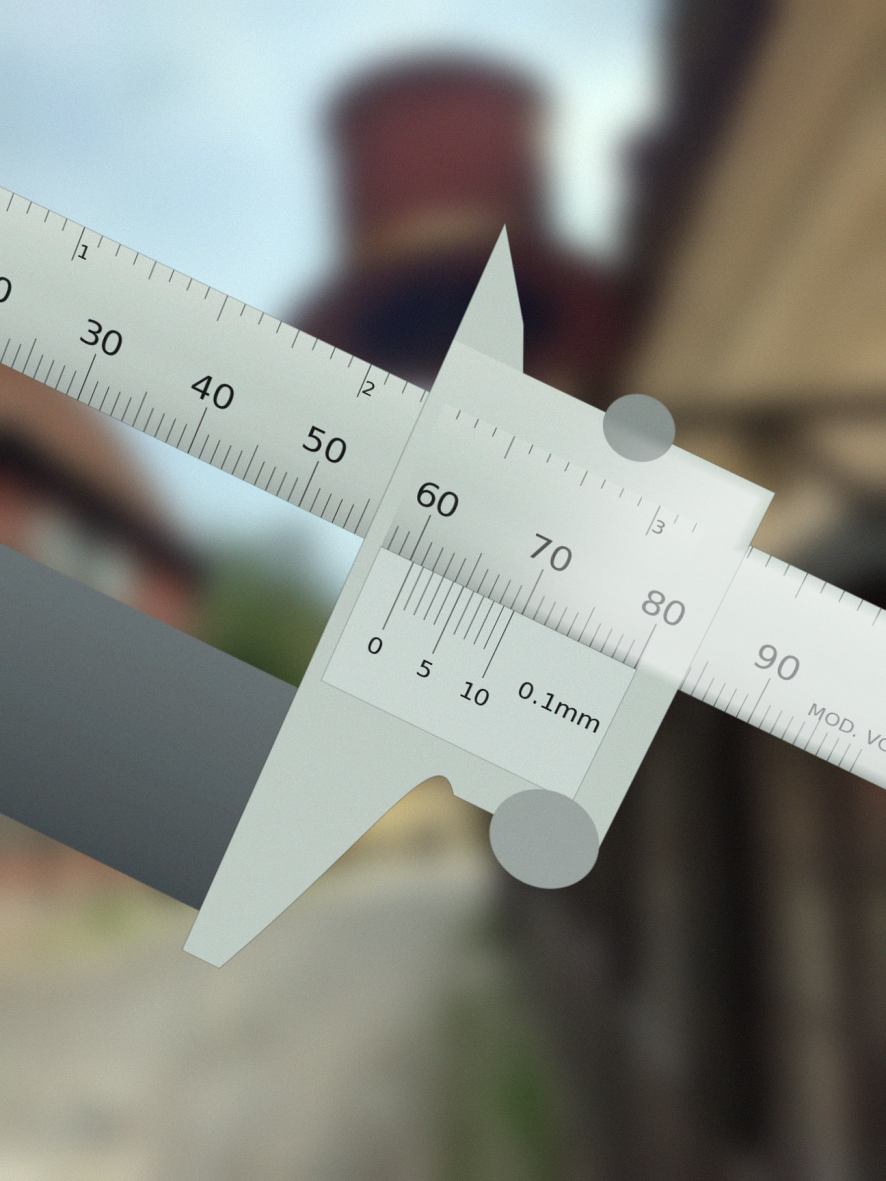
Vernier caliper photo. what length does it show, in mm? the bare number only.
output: 60.3
